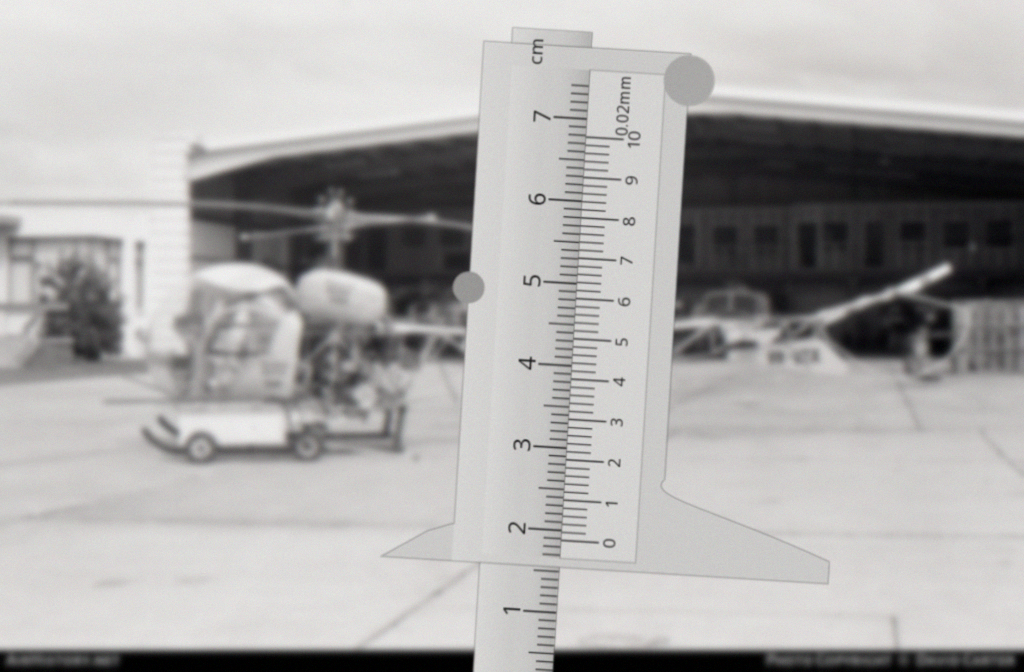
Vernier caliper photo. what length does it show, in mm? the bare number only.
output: 18.8
